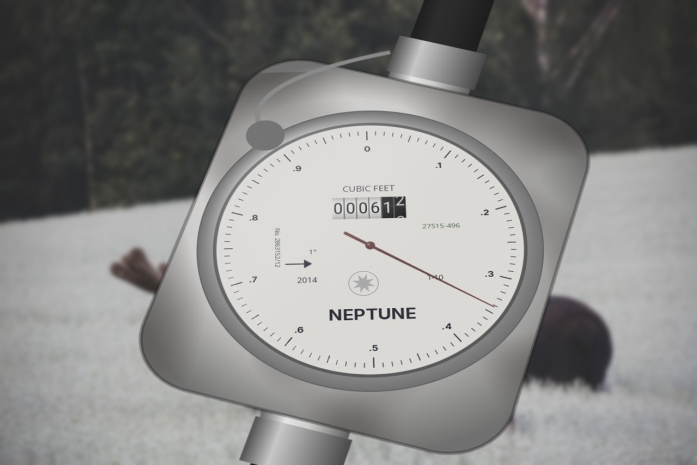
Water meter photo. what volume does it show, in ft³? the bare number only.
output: 612.34
